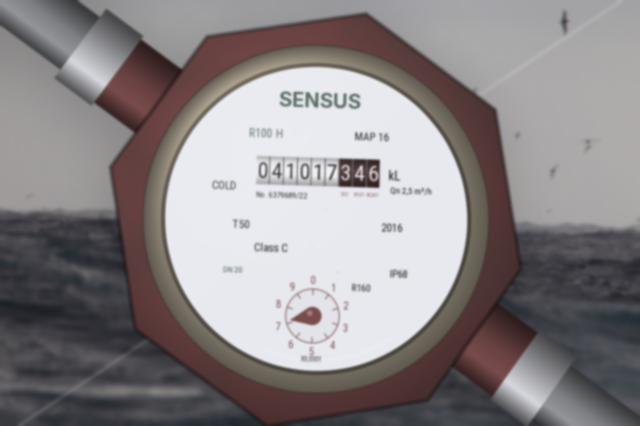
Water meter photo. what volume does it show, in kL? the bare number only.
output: 41017.3467
